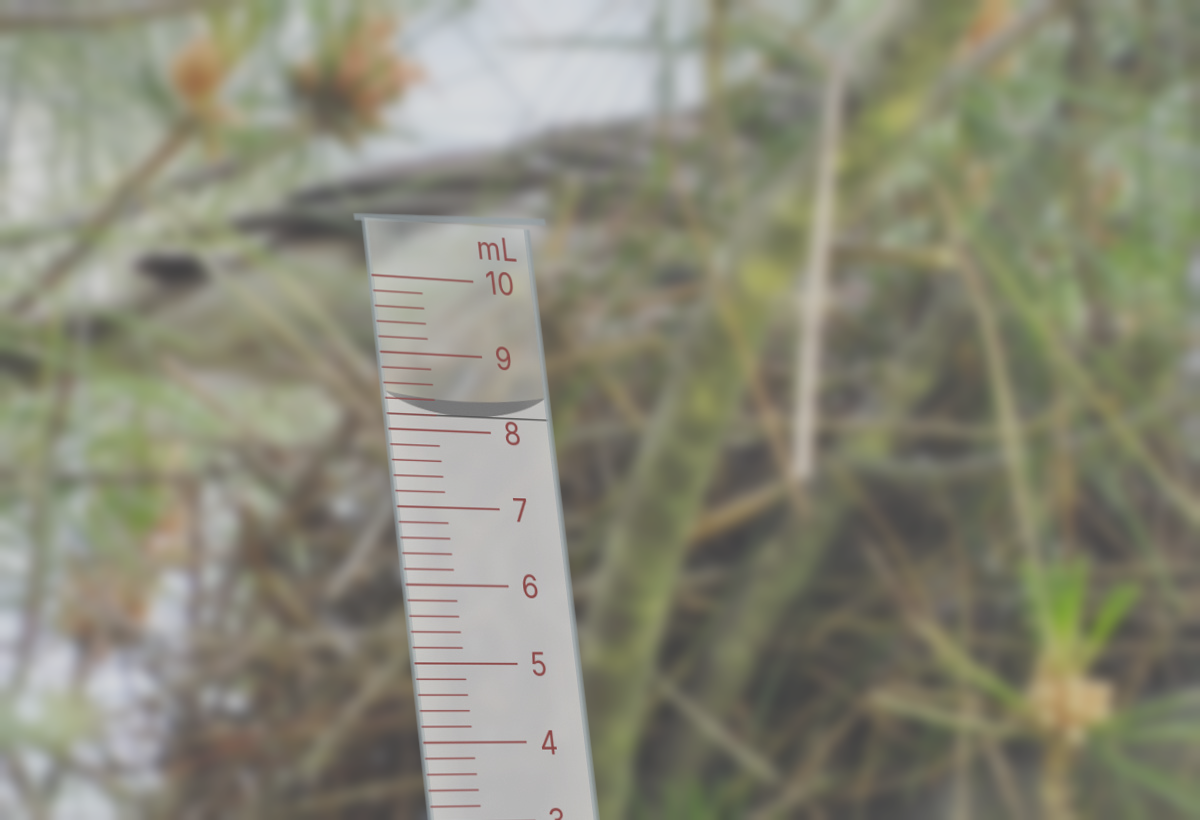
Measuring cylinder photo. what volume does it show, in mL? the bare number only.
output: 8.2
